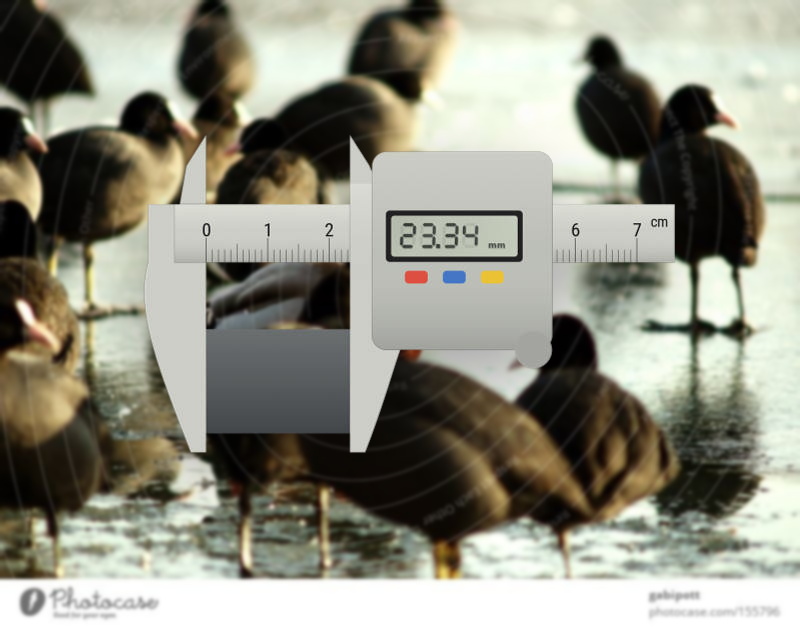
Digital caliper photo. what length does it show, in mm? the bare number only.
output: 23.34
